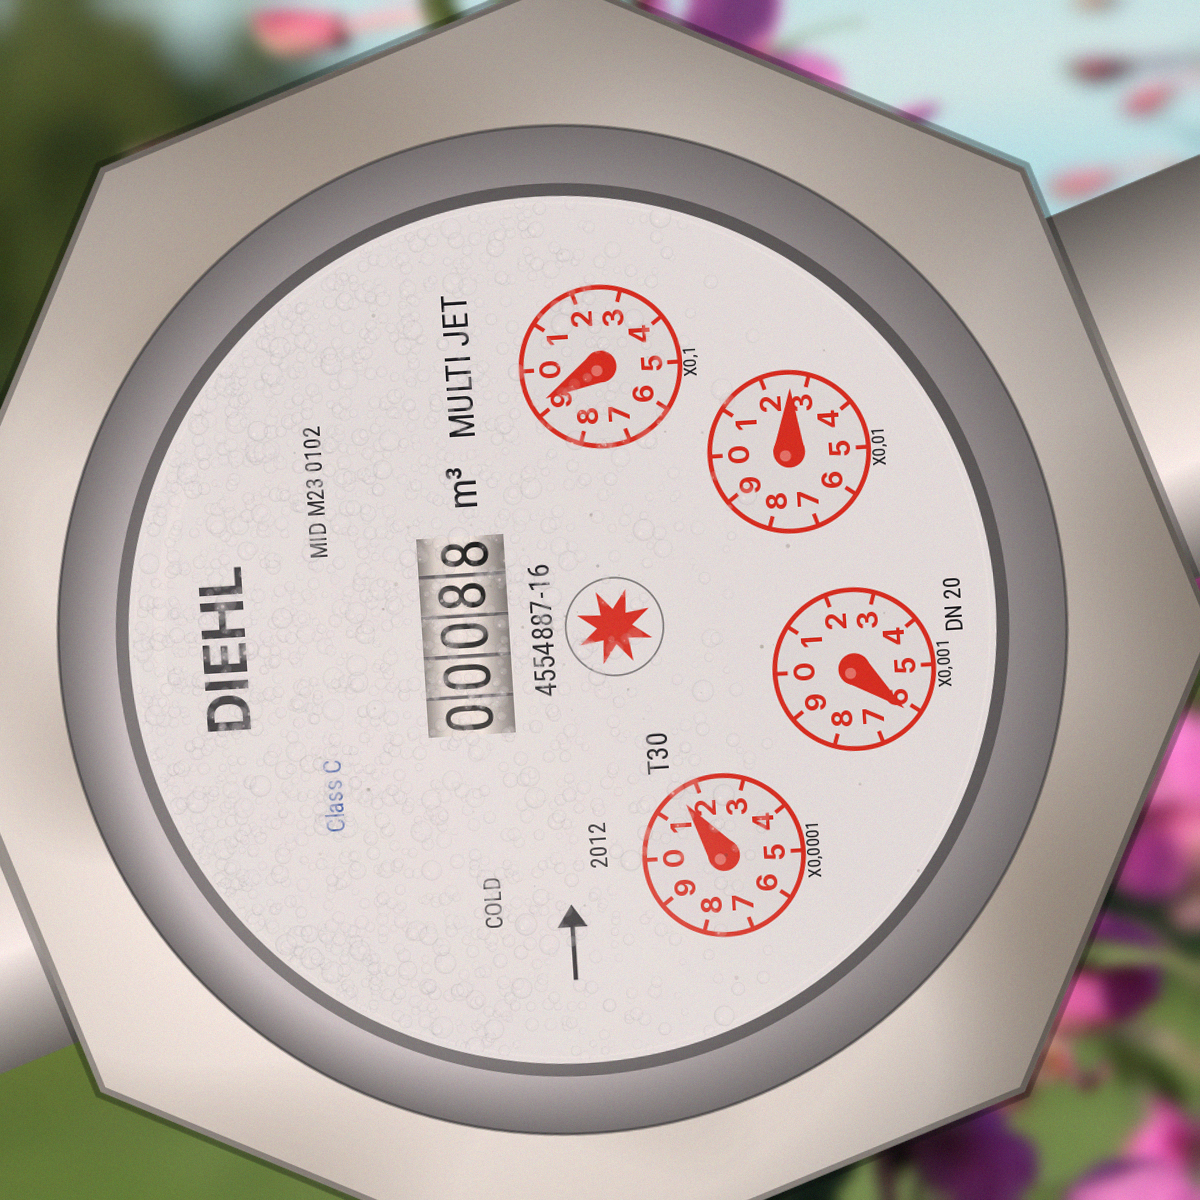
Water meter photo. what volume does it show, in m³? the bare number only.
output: 87.9261
